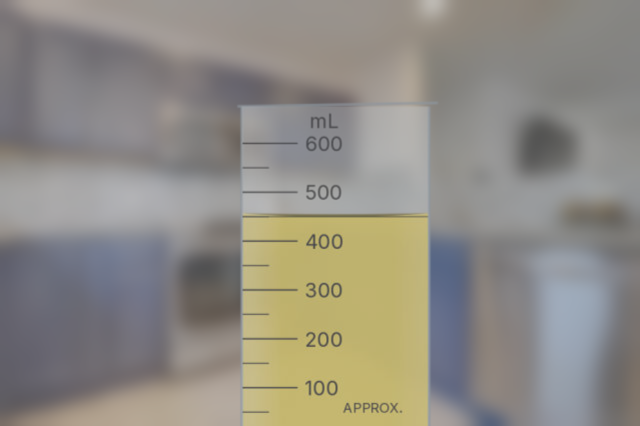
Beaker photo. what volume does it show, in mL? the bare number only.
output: 450
